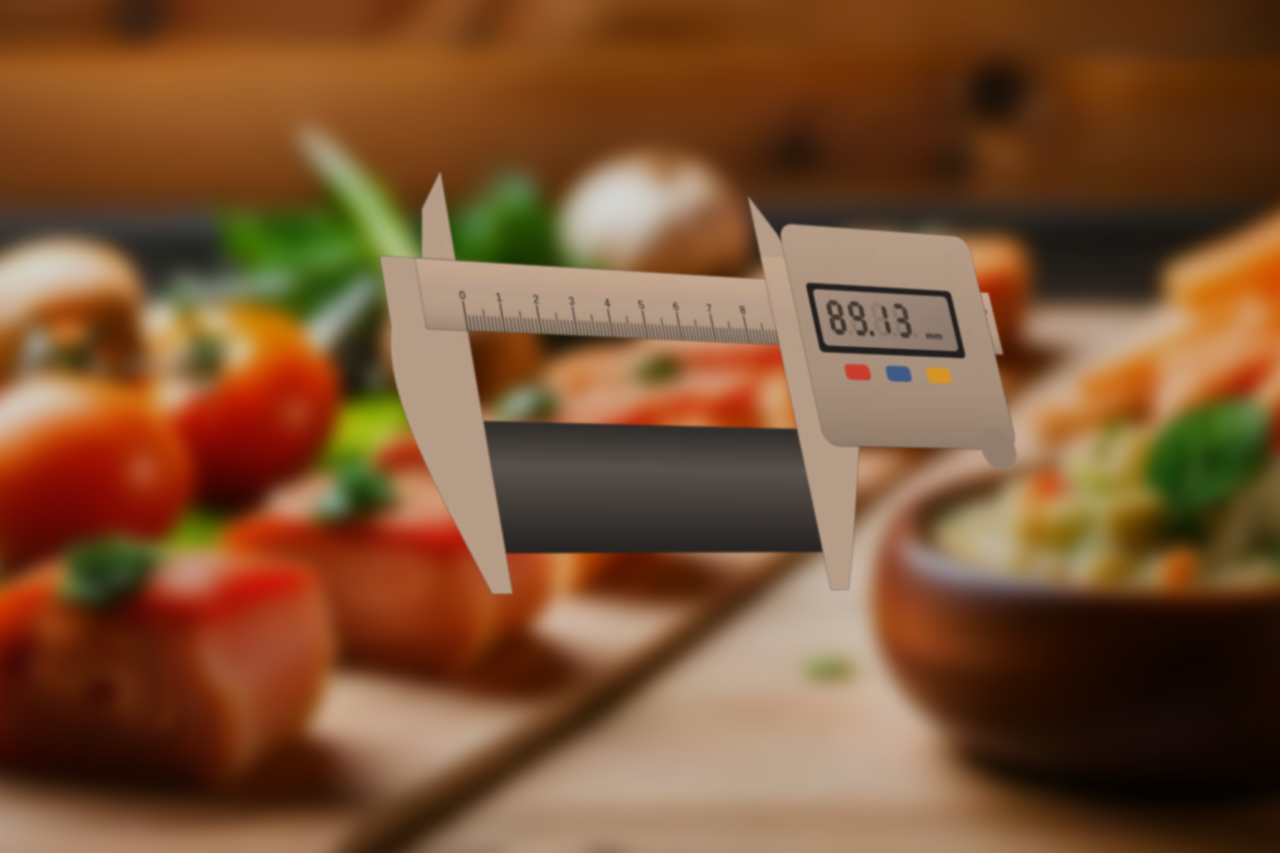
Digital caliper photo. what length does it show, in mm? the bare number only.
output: 89.13
